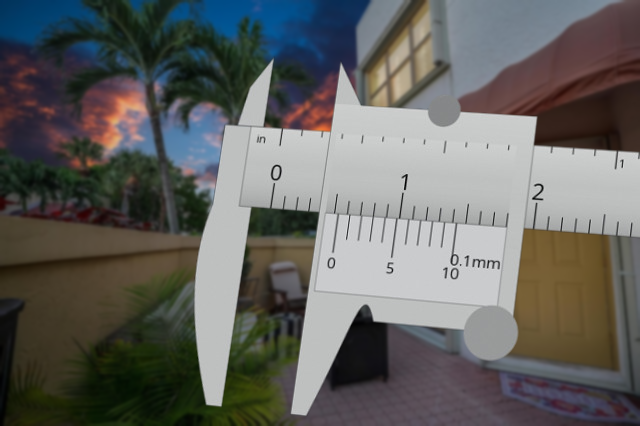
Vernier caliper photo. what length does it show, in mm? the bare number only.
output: 5.3
